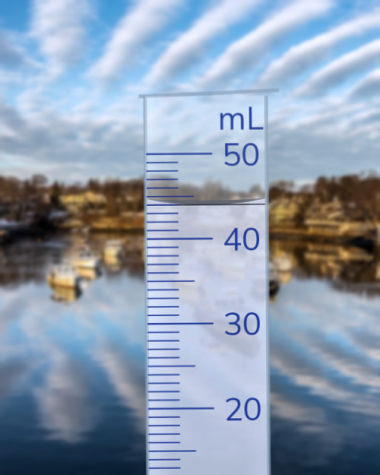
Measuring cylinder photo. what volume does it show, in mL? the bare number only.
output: 44
